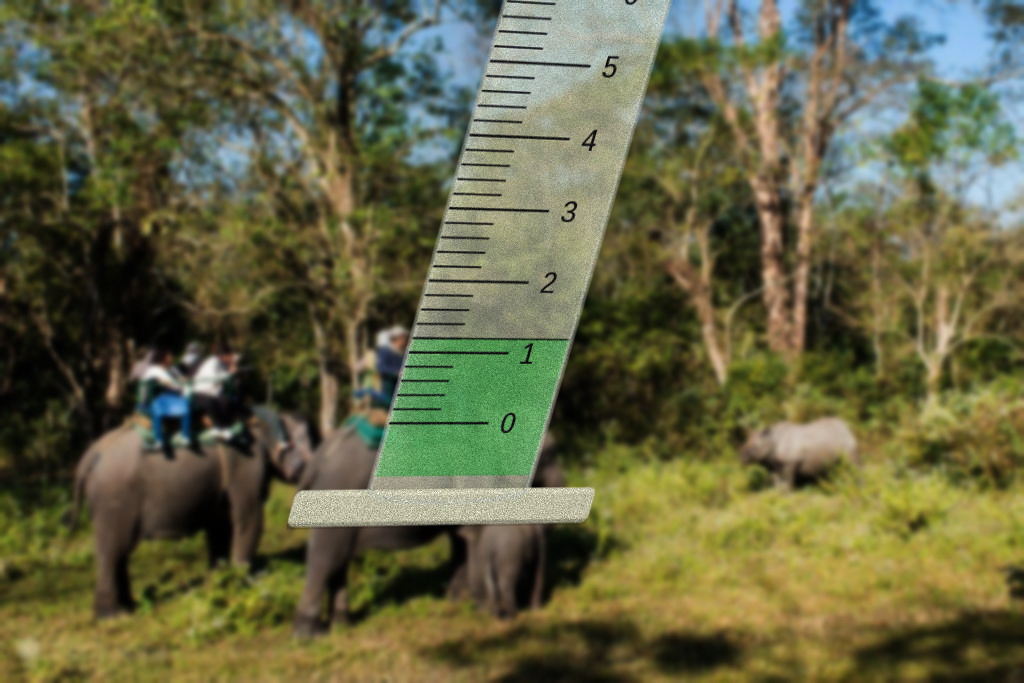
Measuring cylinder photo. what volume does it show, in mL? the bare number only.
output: 1.2
